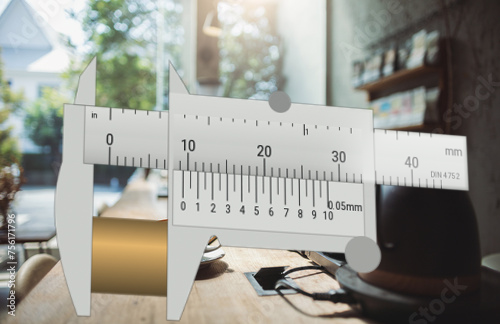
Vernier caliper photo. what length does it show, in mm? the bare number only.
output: 9.4
